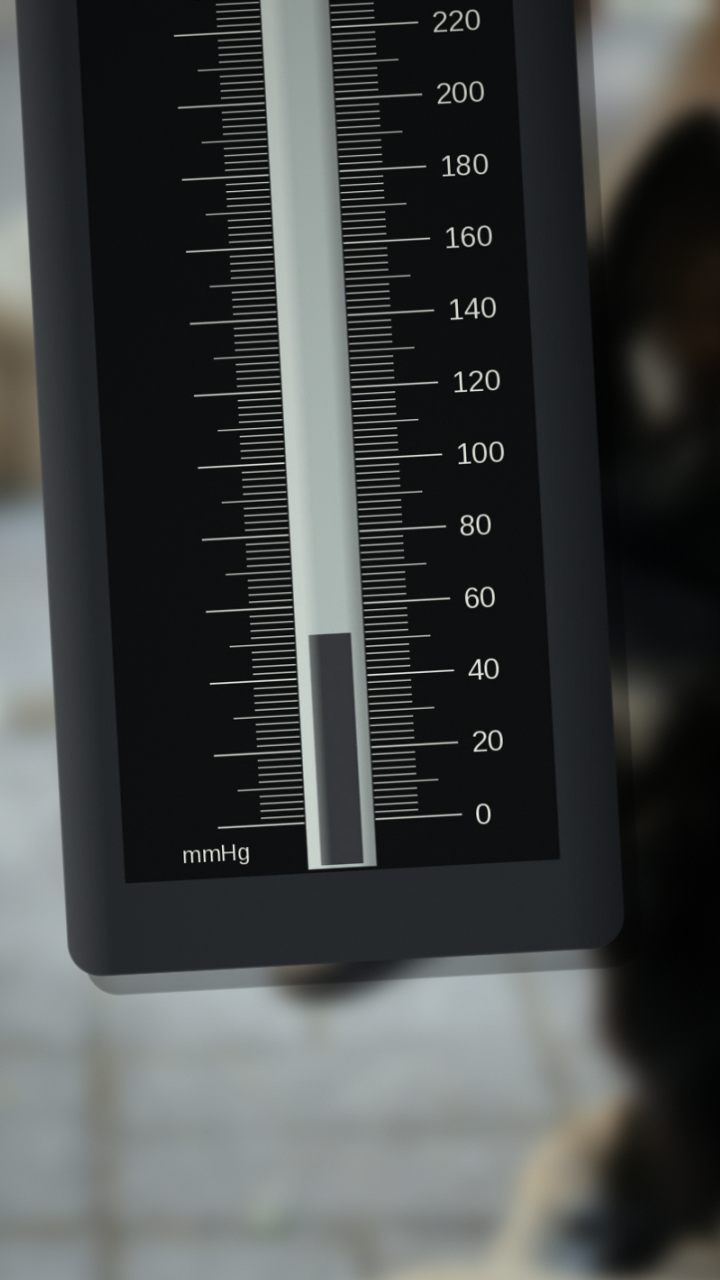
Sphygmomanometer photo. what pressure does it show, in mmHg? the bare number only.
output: 52
